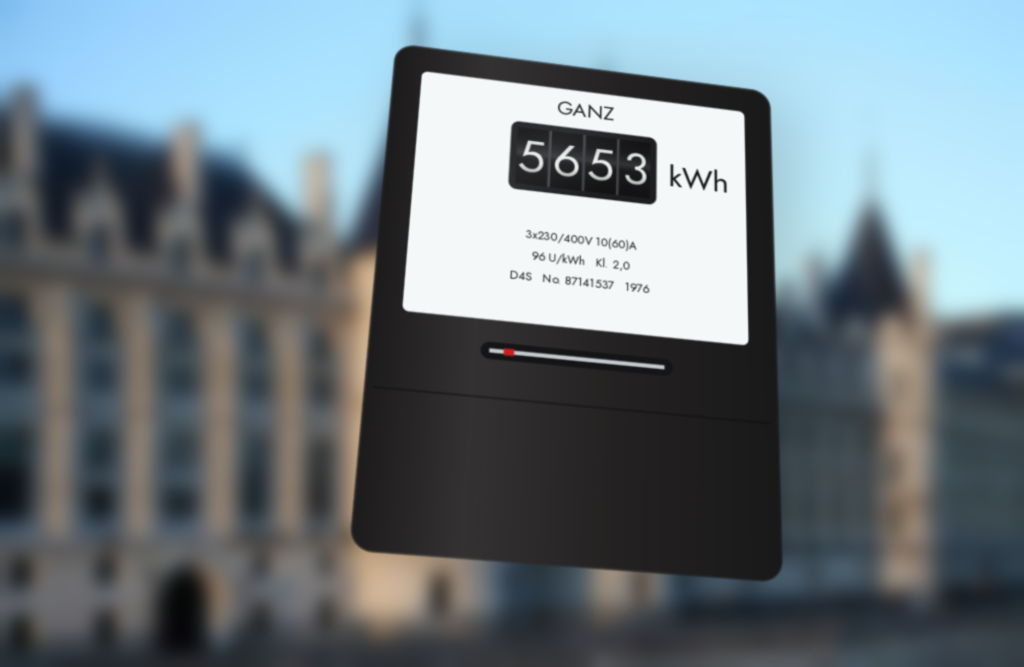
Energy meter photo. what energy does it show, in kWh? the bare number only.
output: 5653
